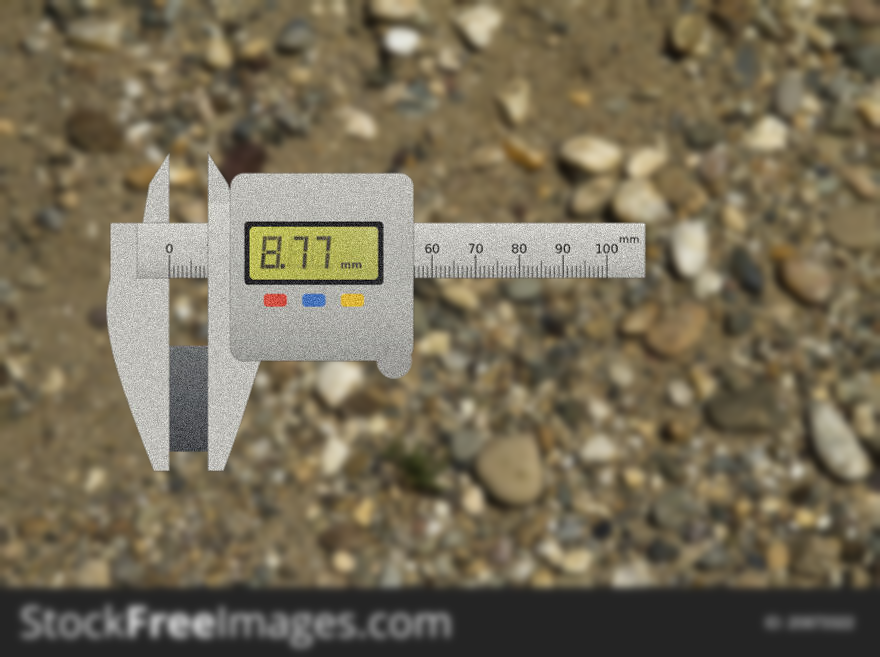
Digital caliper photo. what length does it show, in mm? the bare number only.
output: 8.77
